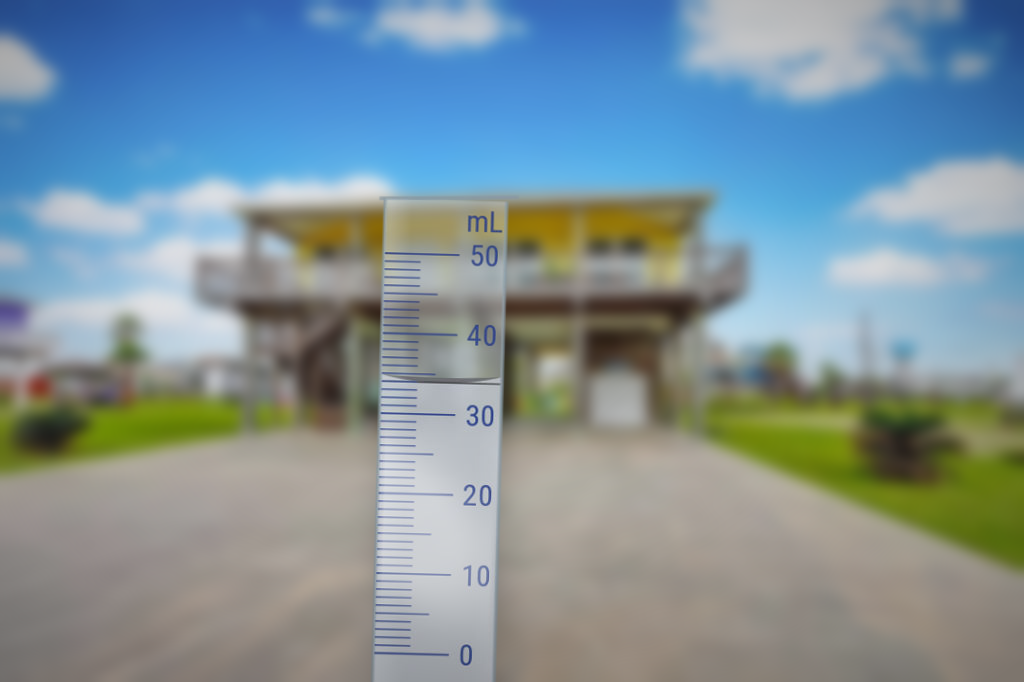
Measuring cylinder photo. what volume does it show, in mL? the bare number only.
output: 34
